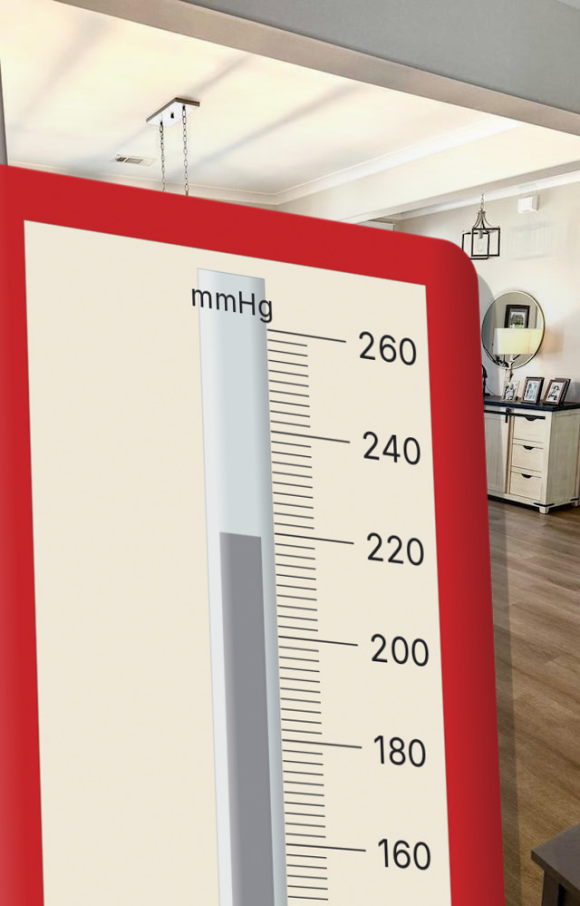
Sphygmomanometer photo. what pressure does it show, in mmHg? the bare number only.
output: 219
